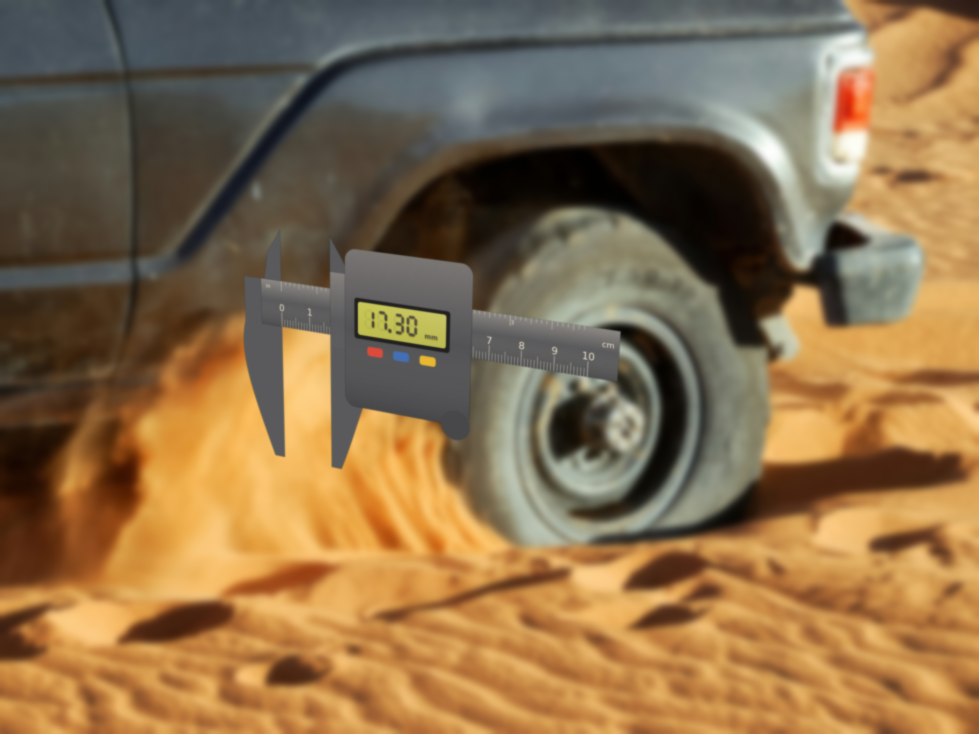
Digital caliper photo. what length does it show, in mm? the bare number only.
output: 17.30
